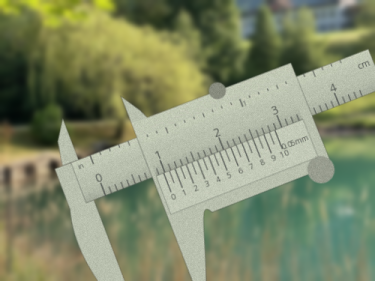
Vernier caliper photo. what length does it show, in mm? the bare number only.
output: 9.8
